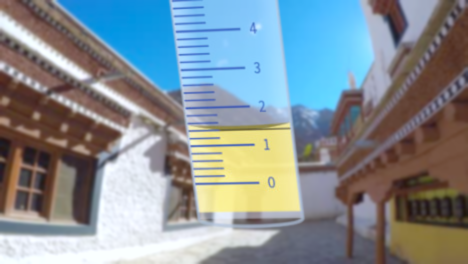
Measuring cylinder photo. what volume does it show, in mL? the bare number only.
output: 1.4
